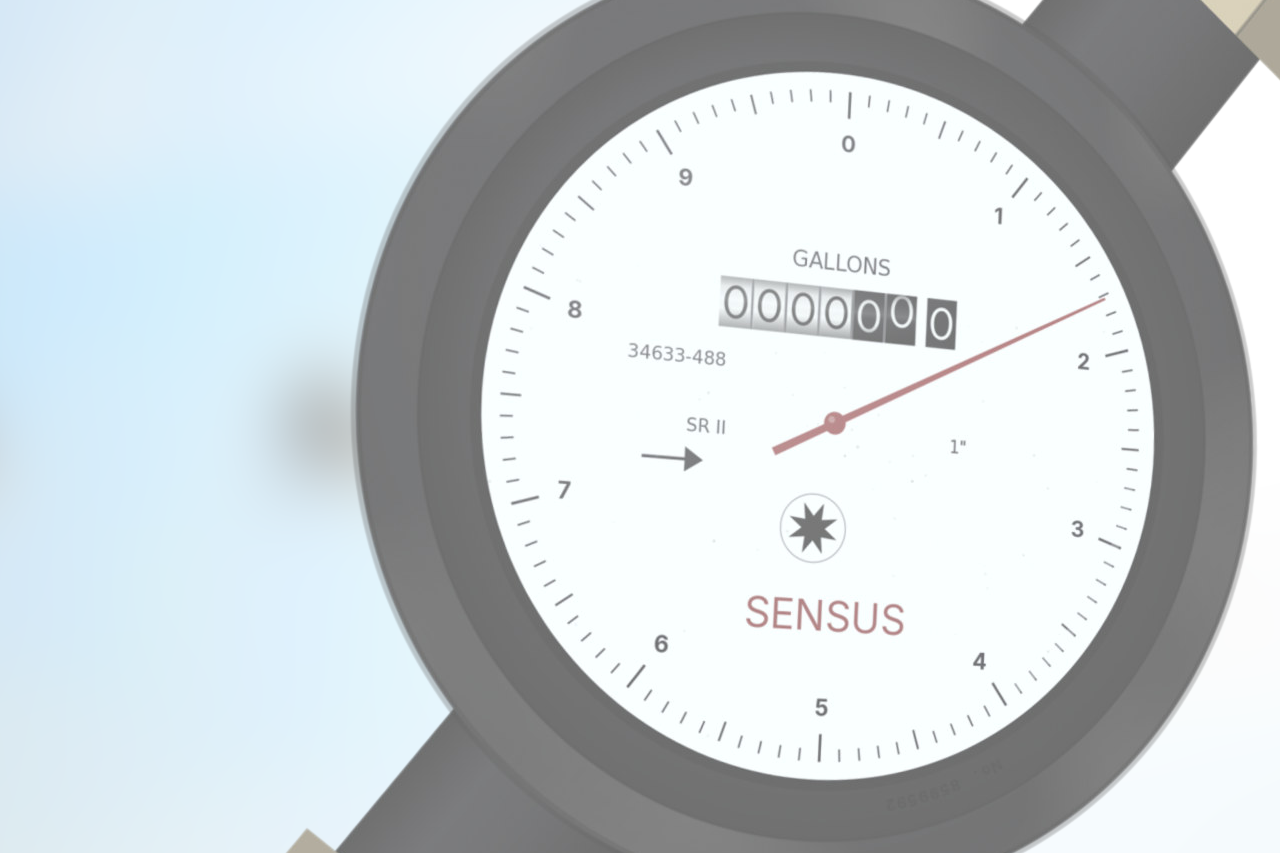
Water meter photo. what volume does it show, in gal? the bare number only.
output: 1.7
